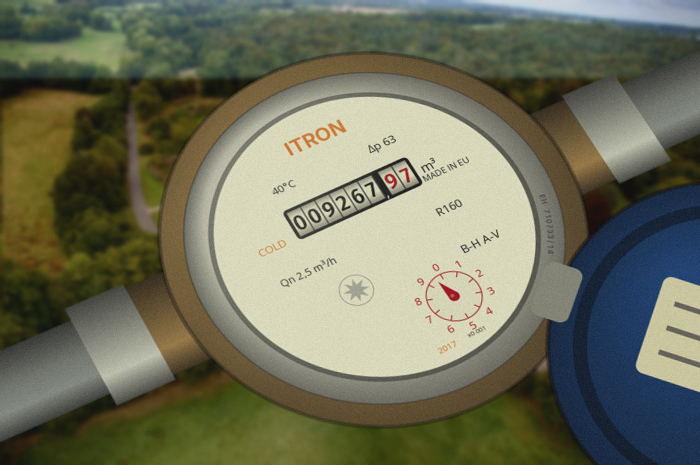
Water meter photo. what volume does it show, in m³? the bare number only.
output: 9267.969
